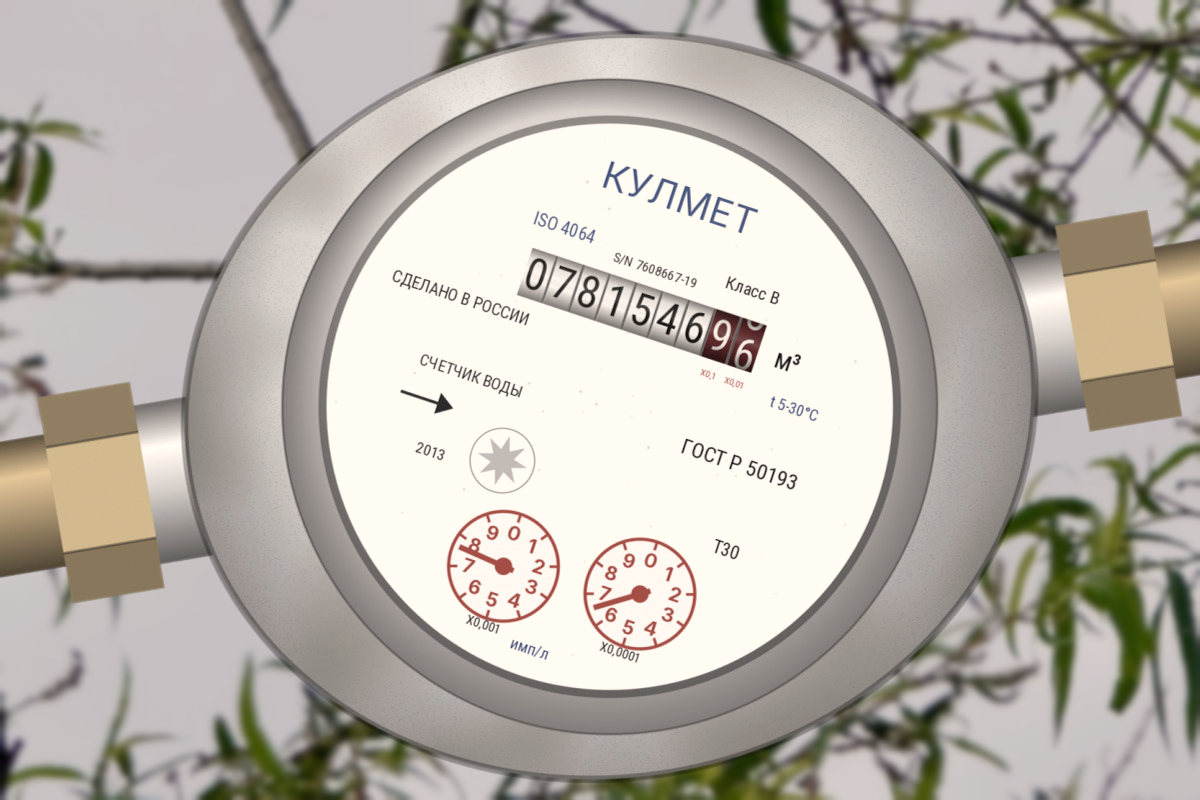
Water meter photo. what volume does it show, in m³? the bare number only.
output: 781546.9576
